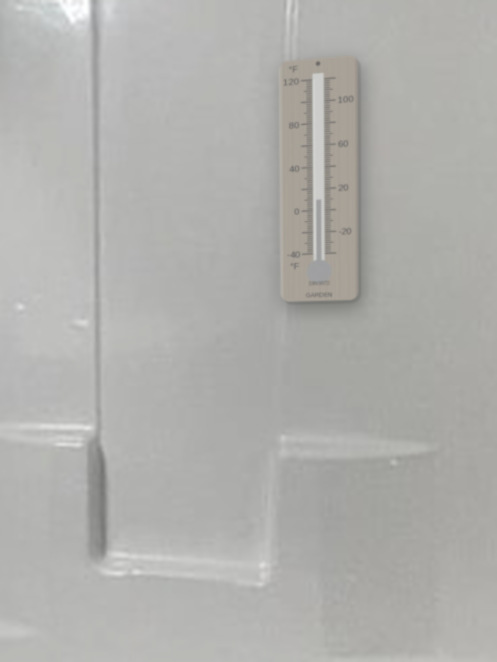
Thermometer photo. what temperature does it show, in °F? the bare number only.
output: 10
